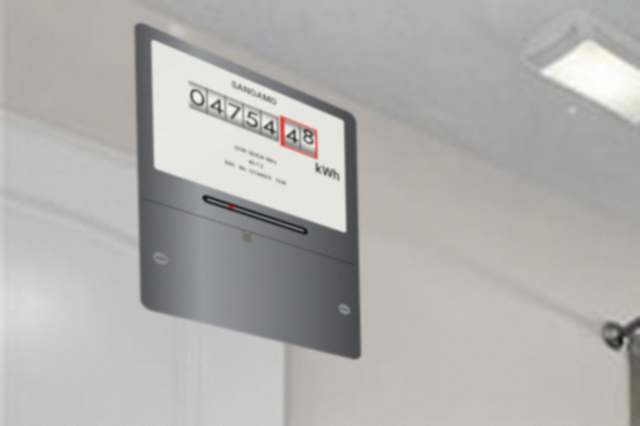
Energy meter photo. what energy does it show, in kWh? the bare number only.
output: 4754.48
